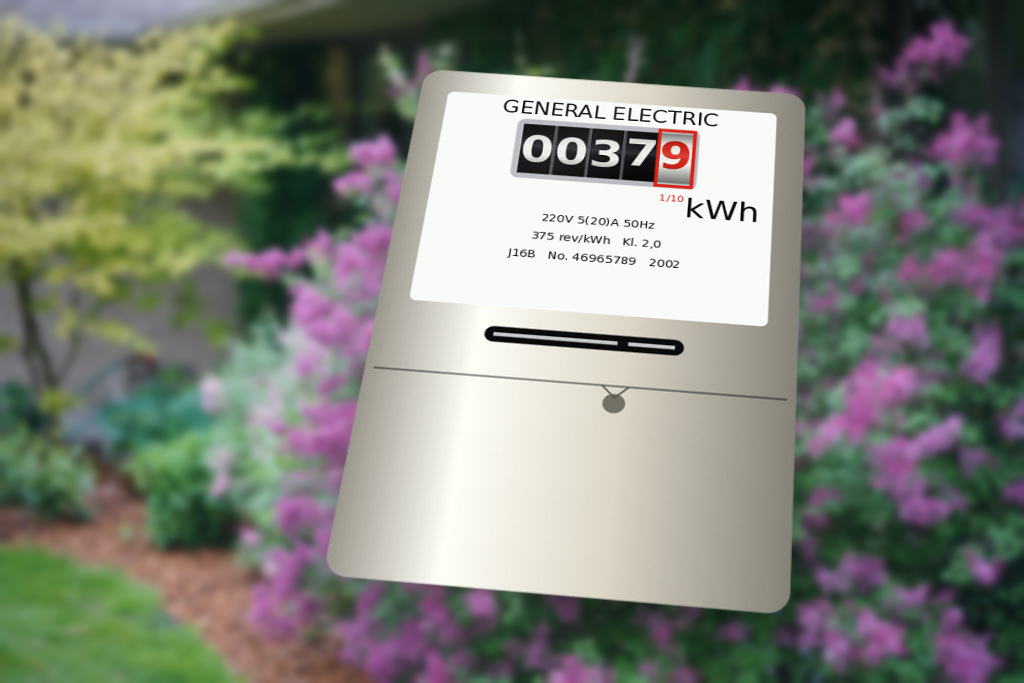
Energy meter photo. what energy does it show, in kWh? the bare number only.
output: 37.9
